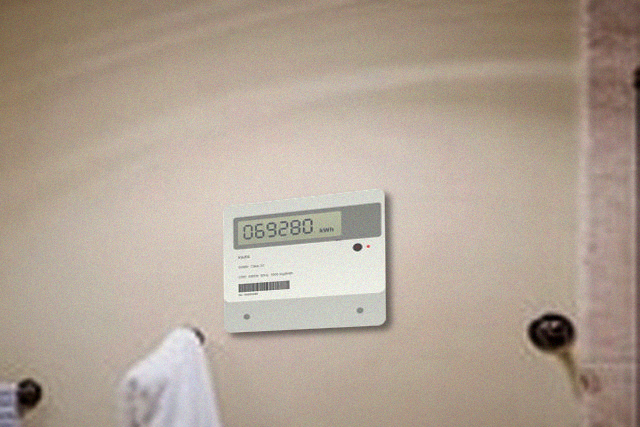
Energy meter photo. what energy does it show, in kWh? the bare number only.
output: 69280
